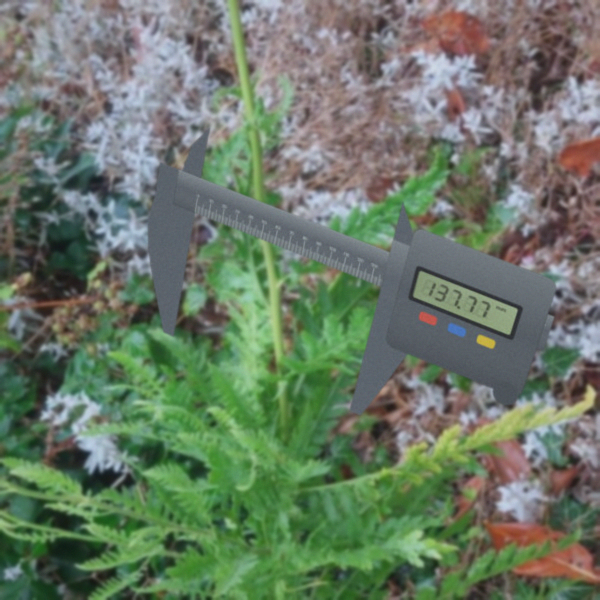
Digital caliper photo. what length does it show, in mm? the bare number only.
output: 137.77
